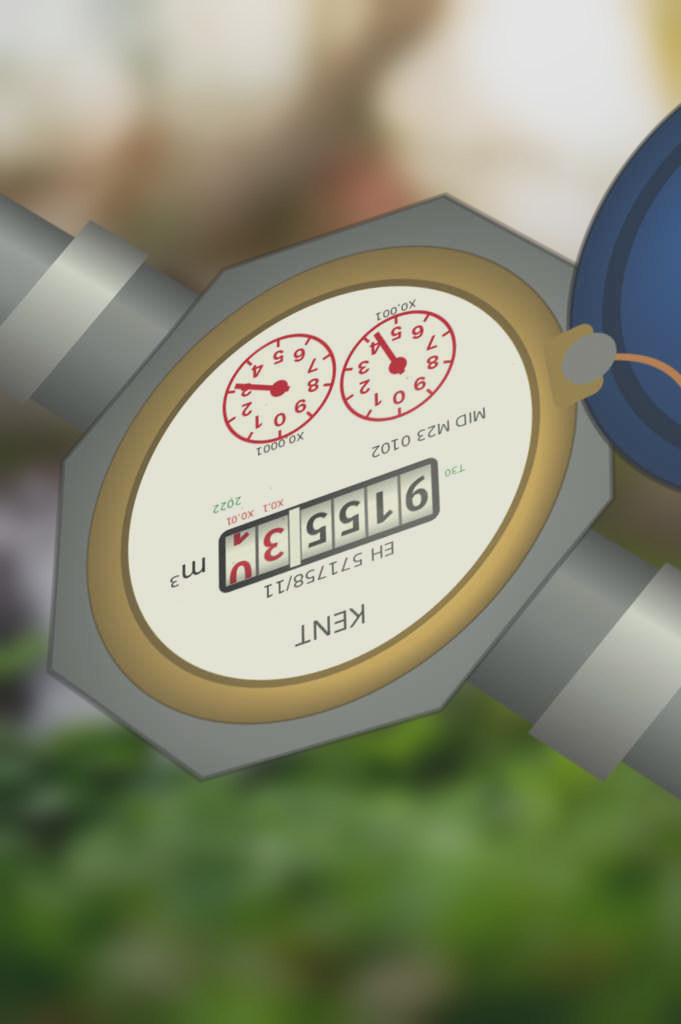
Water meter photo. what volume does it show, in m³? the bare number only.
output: 9155.3043
